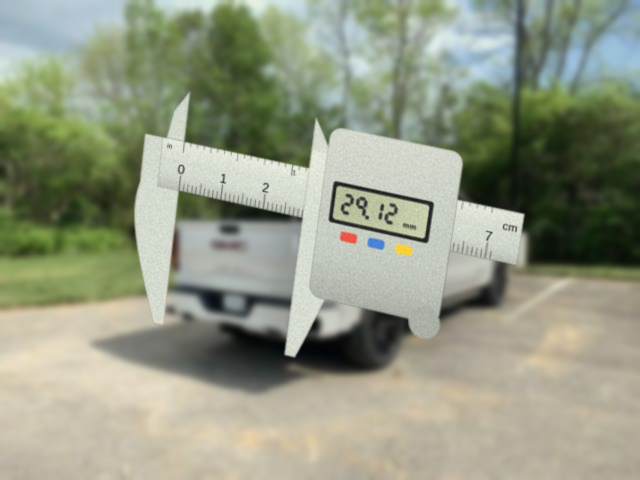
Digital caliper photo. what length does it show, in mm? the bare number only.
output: 29.12
